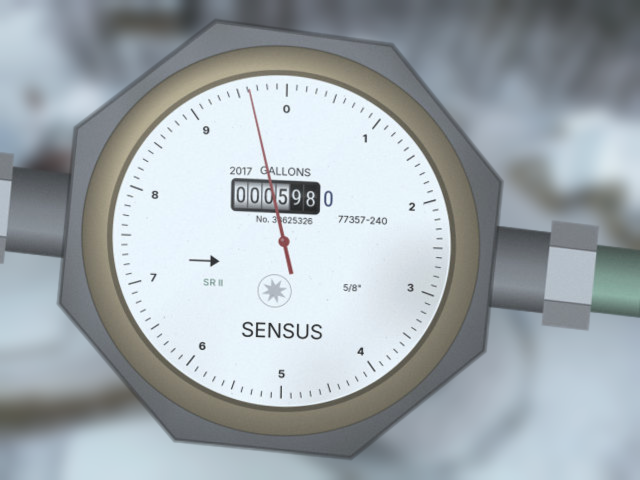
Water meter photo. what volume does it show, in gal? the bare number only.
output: 5979.6
